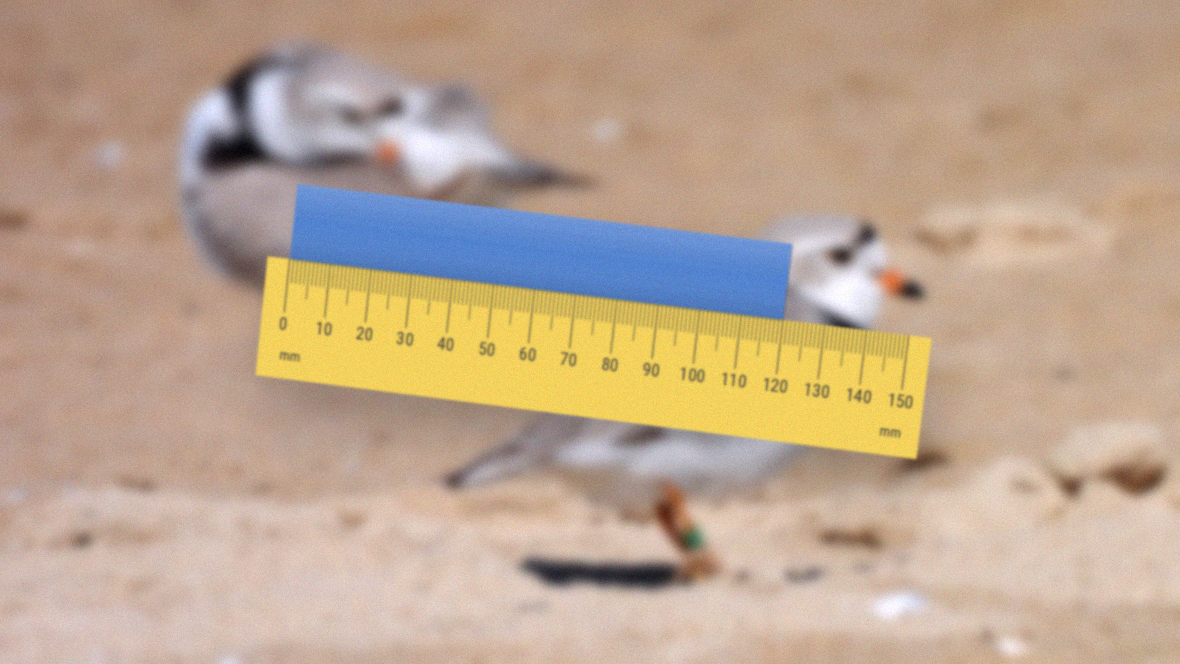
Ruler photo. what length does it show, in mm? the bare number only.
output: 120
